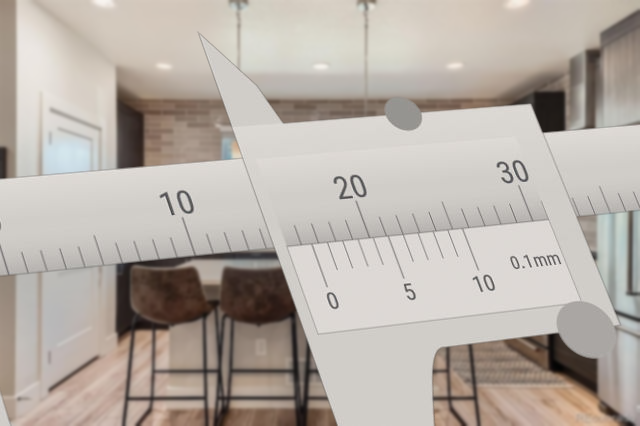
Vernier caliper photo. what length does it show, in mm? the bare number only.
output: 16.6
